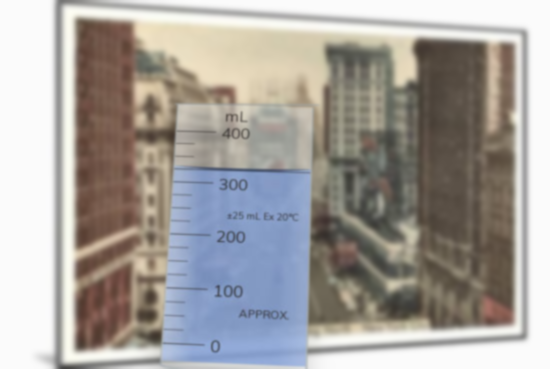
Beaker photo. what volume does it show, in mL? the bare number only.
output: 325
